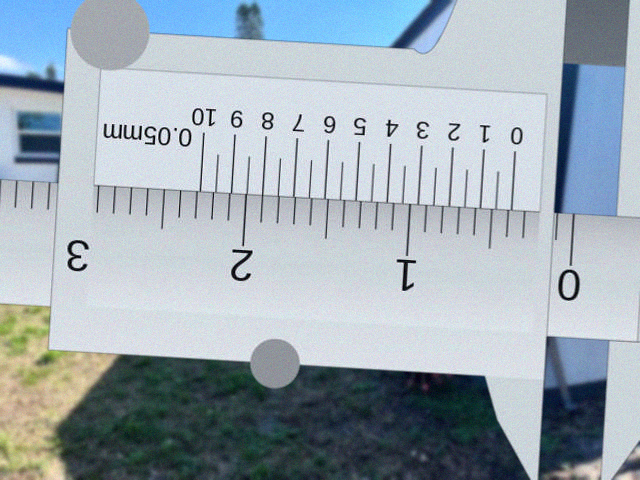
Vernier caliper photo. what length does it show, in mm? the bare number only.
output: 3.8
